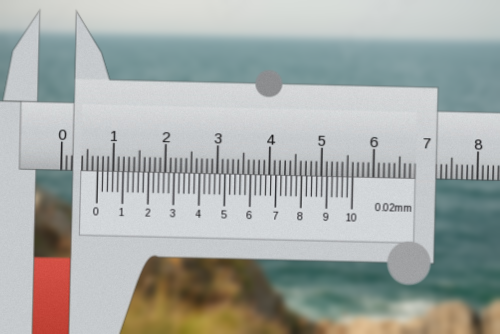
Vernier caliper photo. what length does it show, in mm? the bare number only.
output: 7.0
